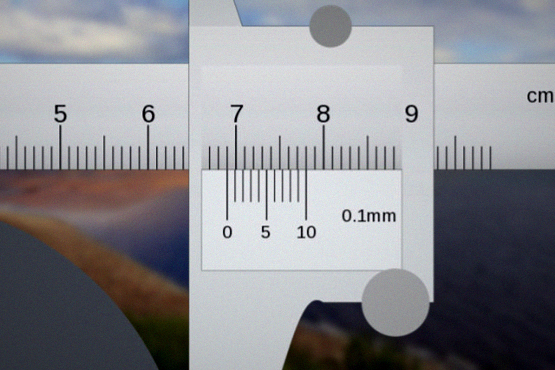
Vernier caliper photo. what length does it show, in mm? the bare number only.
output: 69.0
